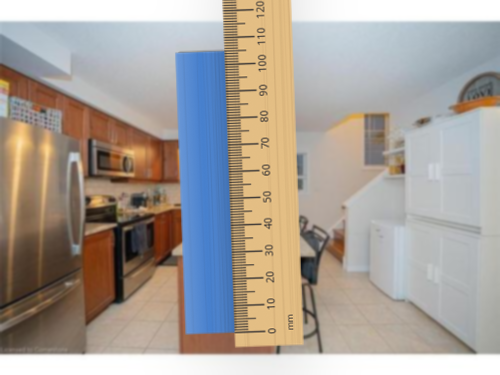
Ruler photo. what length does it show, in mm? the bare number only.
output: 105
